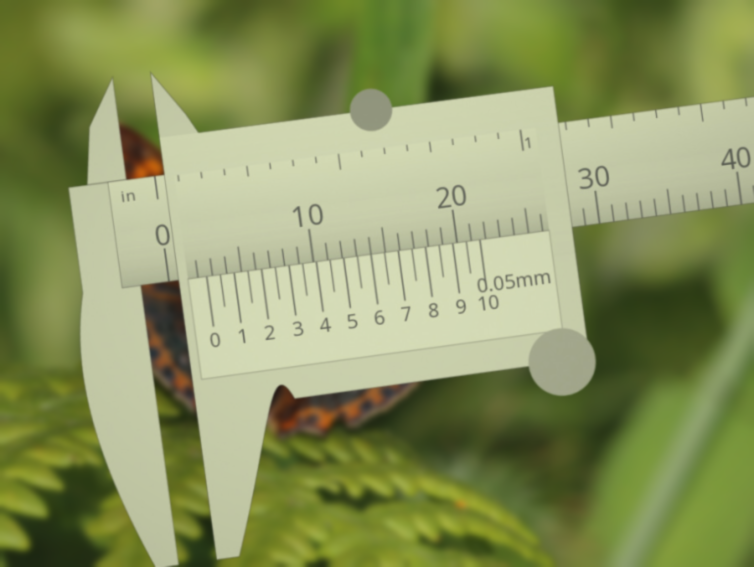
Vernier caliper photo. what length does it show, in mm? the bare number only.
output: 2.6
